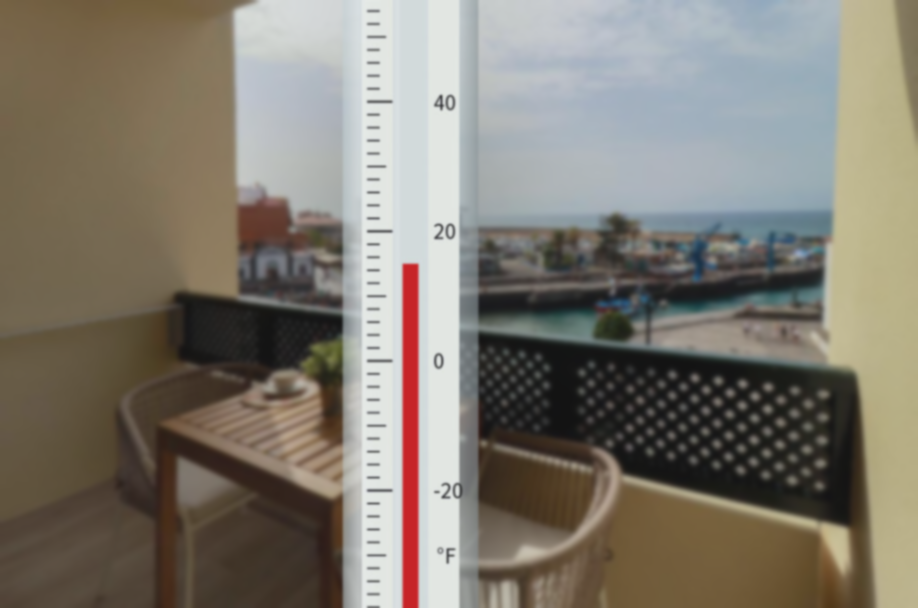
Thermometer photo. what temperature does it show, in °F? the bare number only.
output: 15
